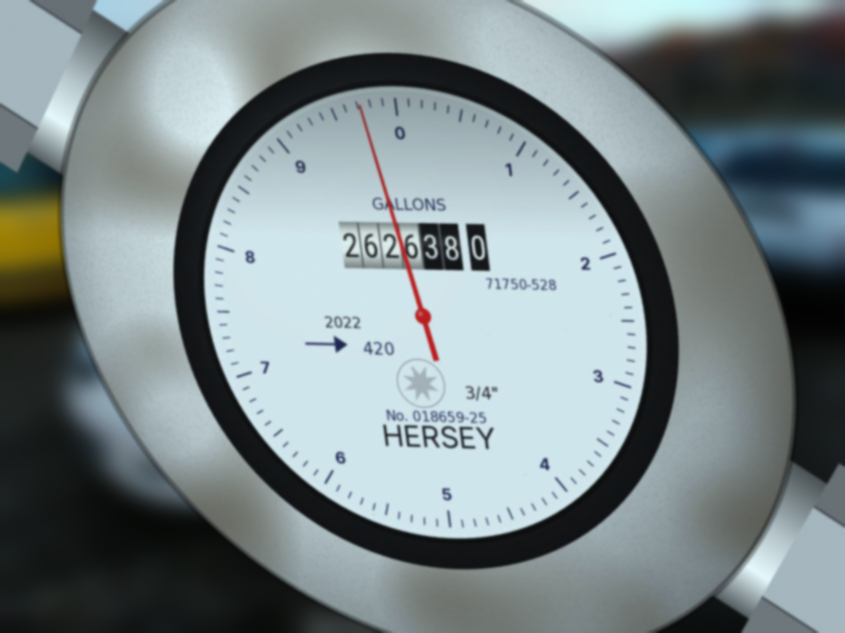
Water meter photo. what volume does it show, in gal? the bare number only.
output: 2626379.7
